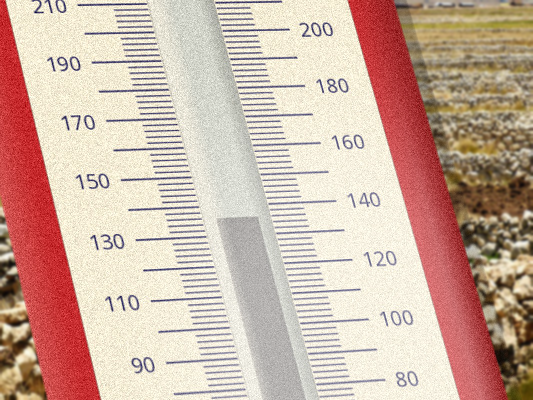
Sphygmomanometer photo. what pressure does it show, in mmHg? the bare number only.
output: 136
